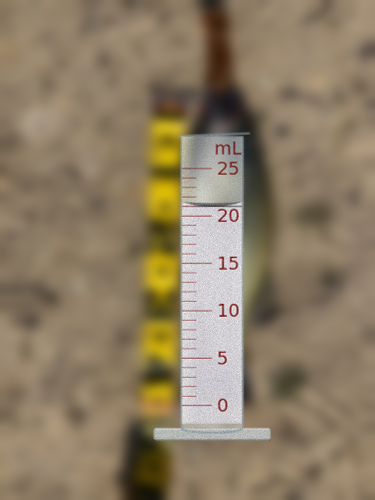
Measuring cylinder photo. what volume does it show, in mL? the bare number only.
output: 21
